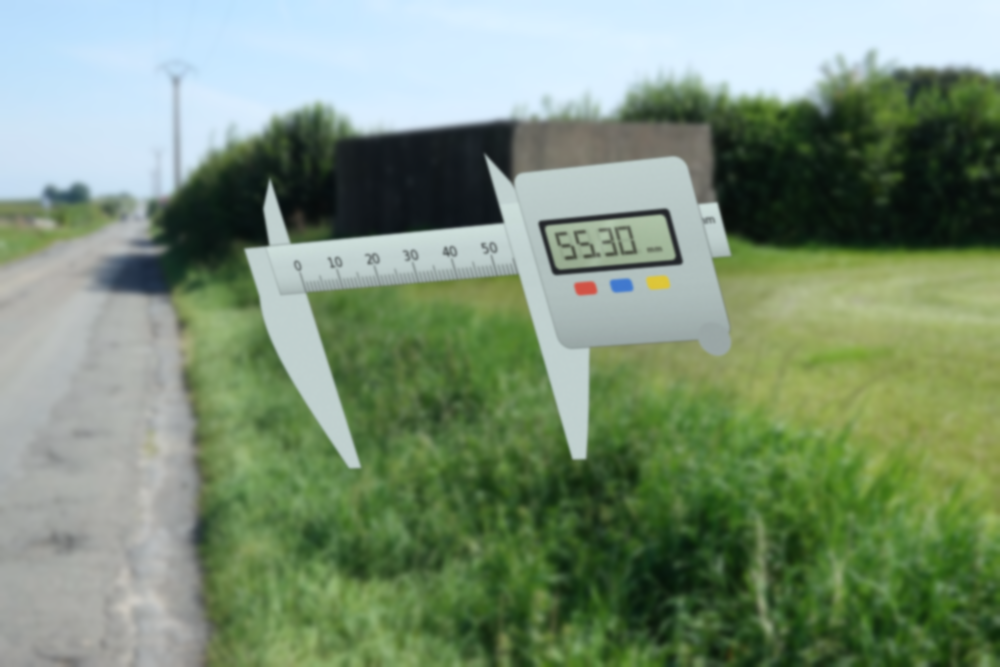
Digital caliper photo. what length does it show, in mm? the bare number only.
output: 55.30
